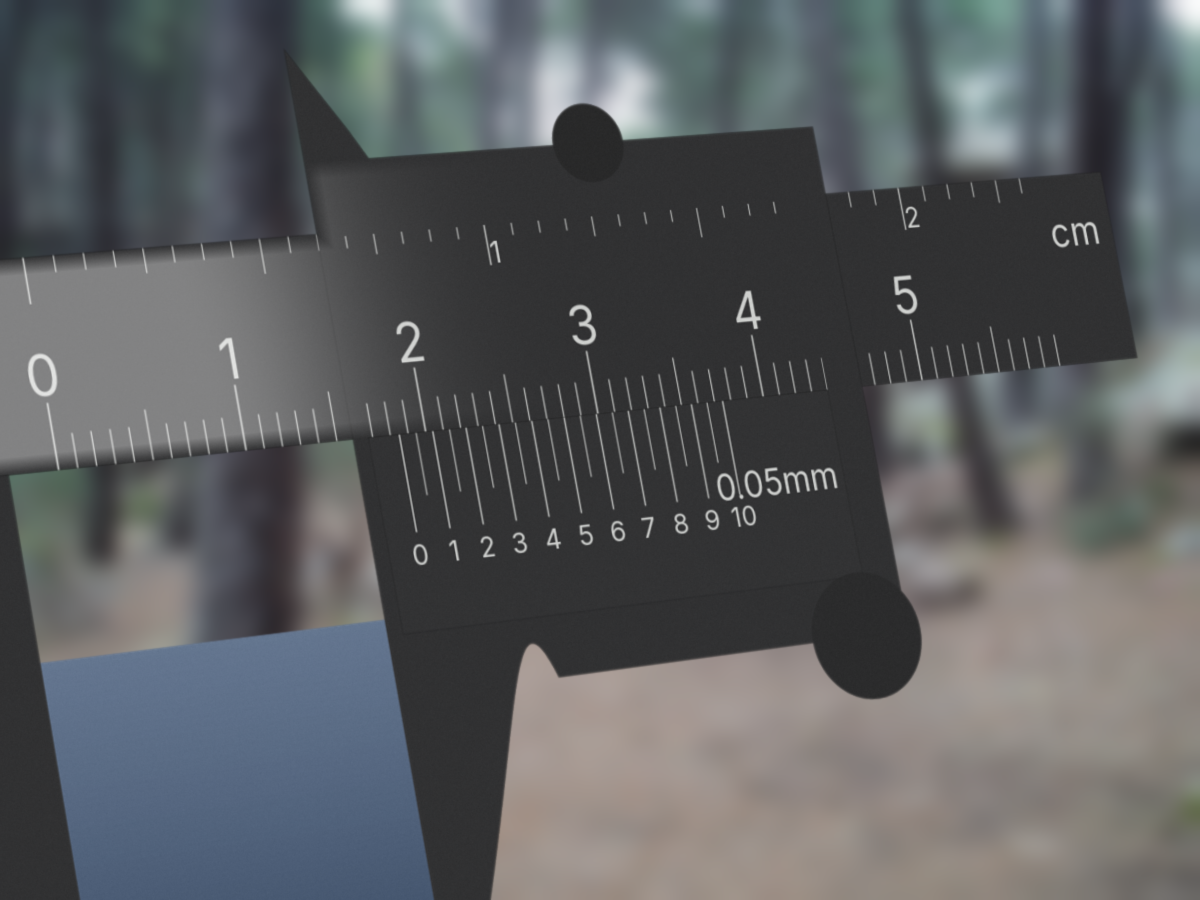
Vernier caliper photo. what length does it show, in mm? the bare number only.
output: 18.5
